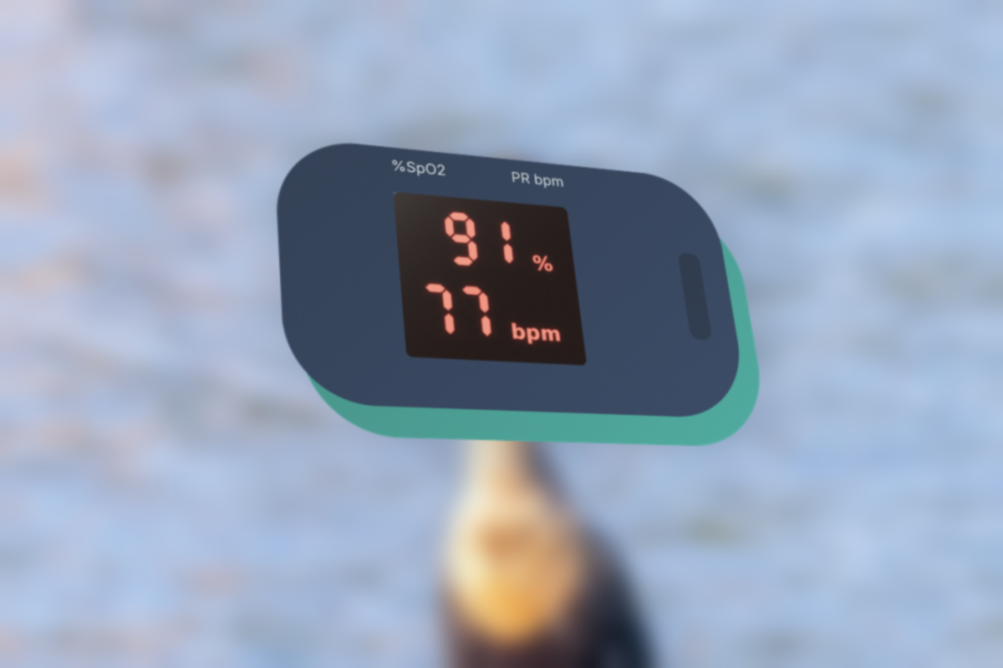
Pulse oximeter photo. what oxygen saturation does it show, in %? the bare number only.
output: 91
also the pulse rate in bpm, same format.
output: 77
